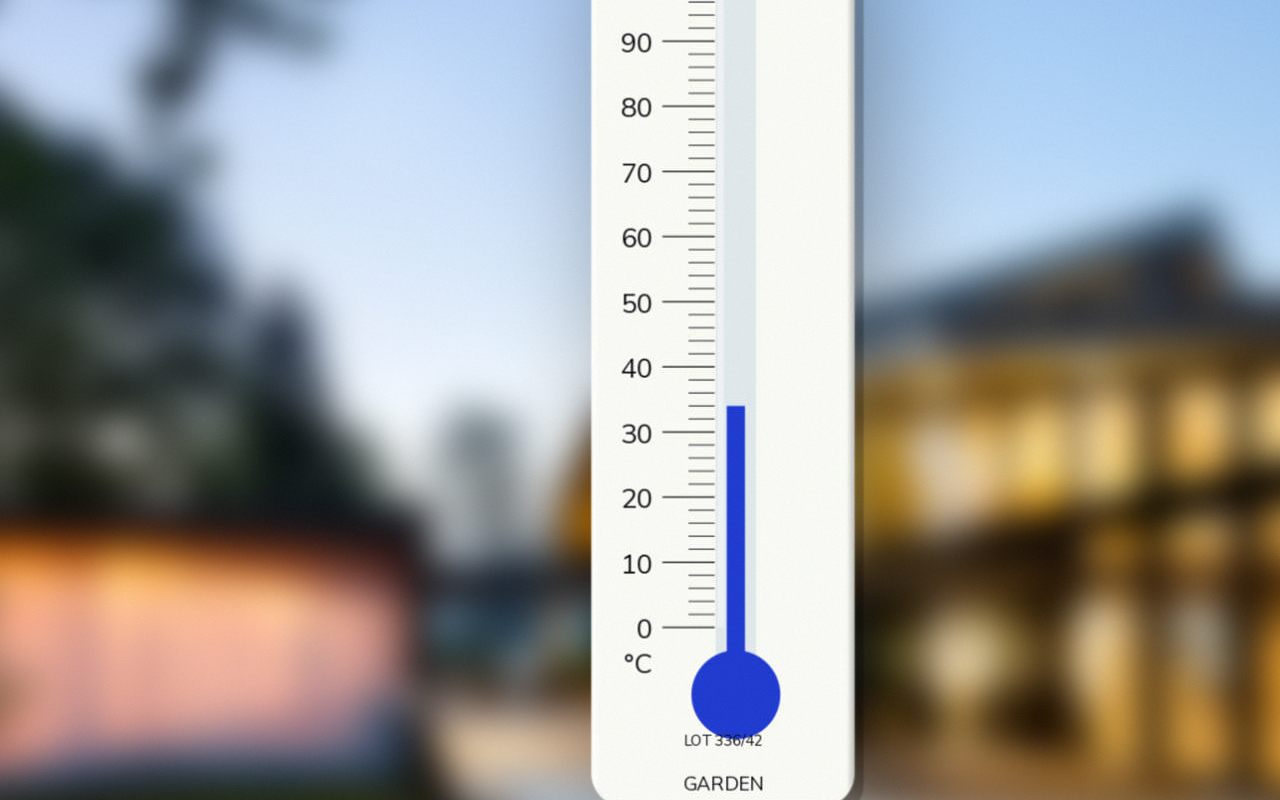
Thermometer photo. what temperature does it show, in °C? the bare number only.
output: 34
